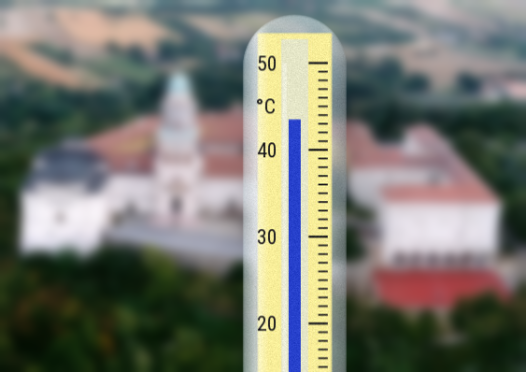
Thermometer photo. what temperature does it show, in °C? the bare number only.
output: 43.5
